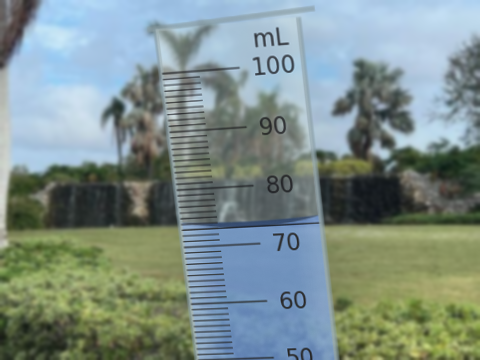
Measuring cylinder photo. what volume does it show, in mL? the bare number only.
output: 73
